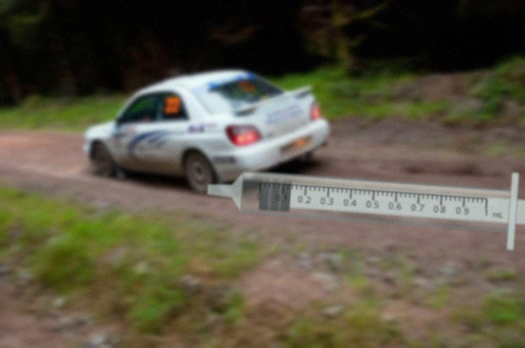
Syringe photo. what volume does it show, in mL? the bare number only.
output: 0
